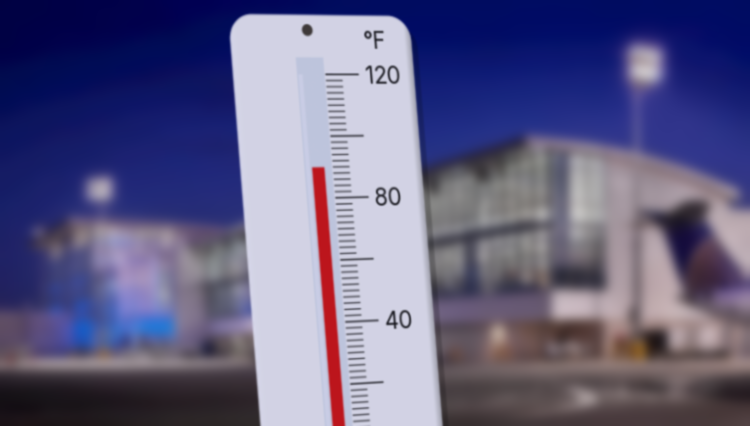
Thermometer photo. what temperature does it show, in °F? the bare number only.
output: 90
